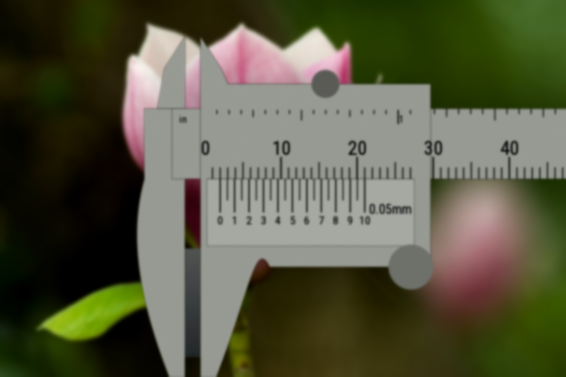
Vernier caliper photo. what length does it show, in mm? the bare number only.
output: 2.0
